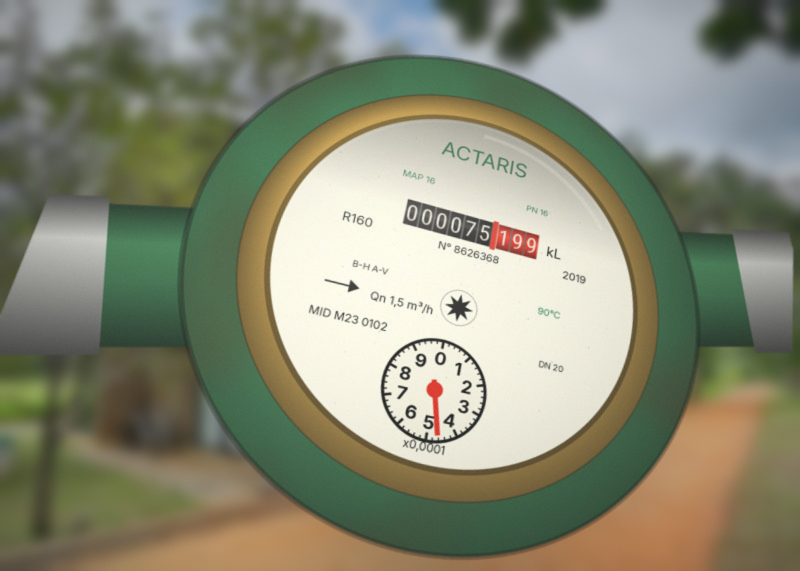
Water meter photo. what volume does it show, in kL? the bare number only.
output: 75.1994
